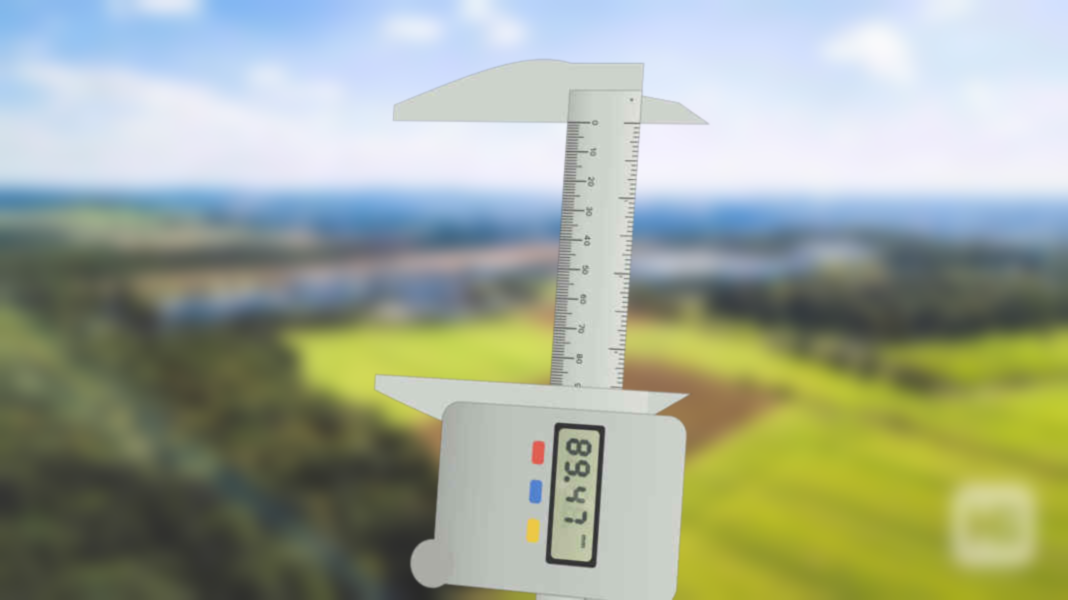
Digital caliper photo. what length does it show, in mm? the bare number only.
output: 89.47
